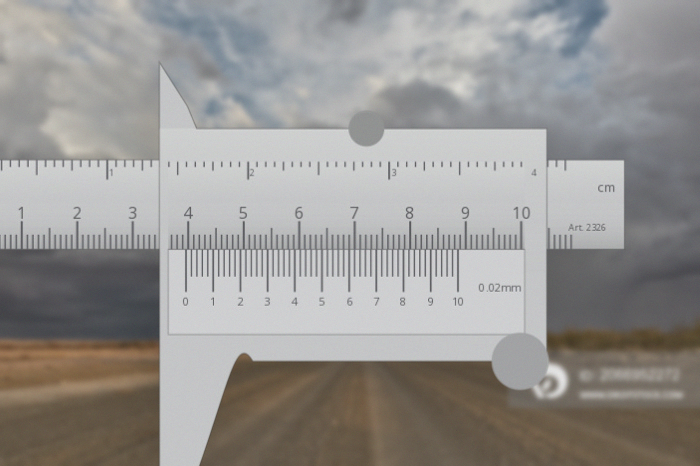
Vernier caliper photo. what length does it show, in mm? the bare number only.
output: 39.6
